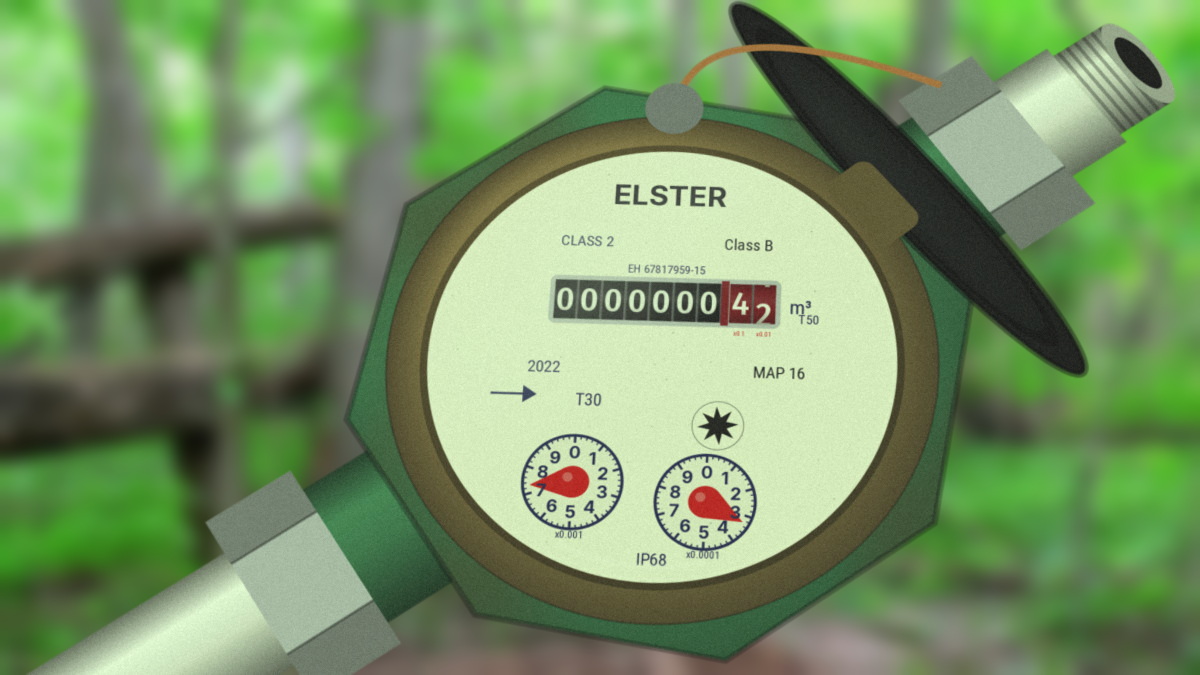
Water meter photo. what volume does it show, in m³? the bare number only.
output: 0.4173
